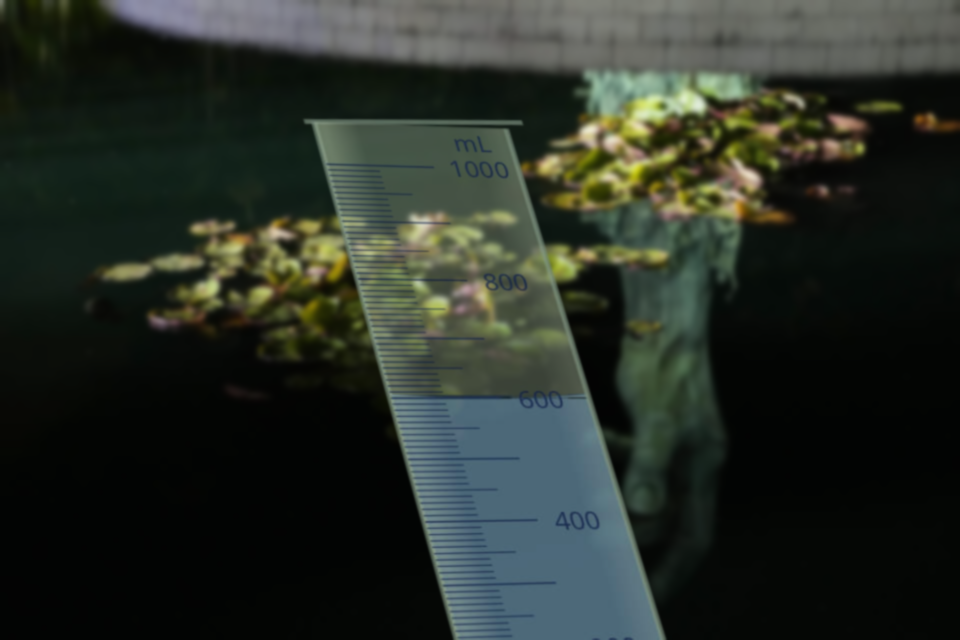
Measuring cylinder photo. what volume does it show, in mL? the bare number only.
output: 600
